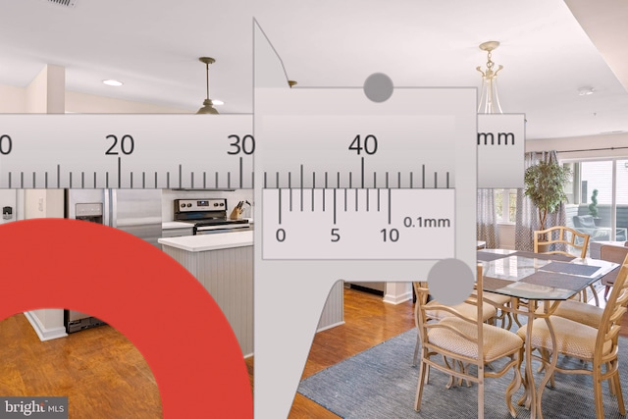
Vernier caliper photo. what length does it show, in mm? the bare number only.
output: 33.2
